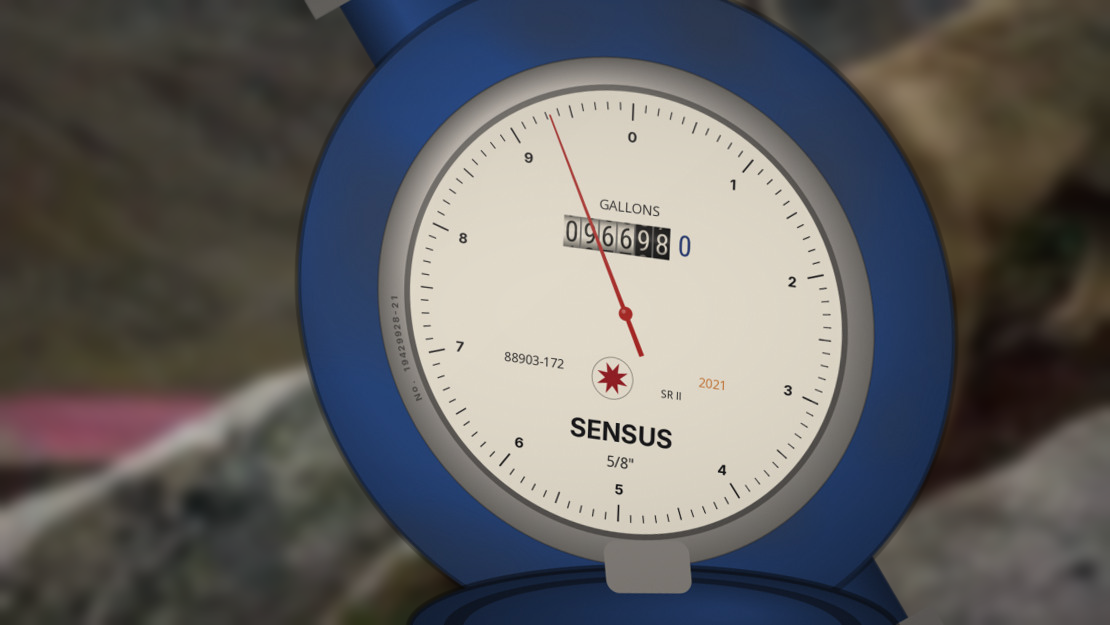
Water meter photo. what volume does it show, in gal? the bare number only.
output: 966979.3
